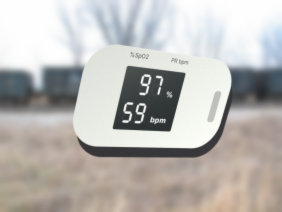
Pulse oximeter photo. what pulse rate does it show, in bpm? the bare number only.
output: 59
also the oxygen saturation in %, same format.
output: 97
